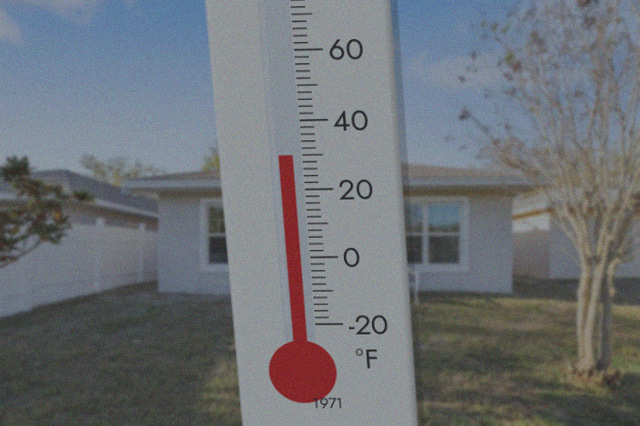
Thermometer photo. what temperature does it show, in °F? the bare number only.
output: 30
